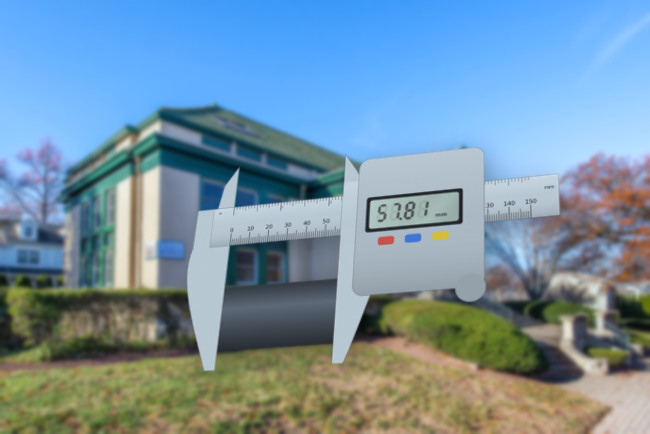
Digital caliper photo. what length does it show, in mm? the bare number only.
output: 57.81
